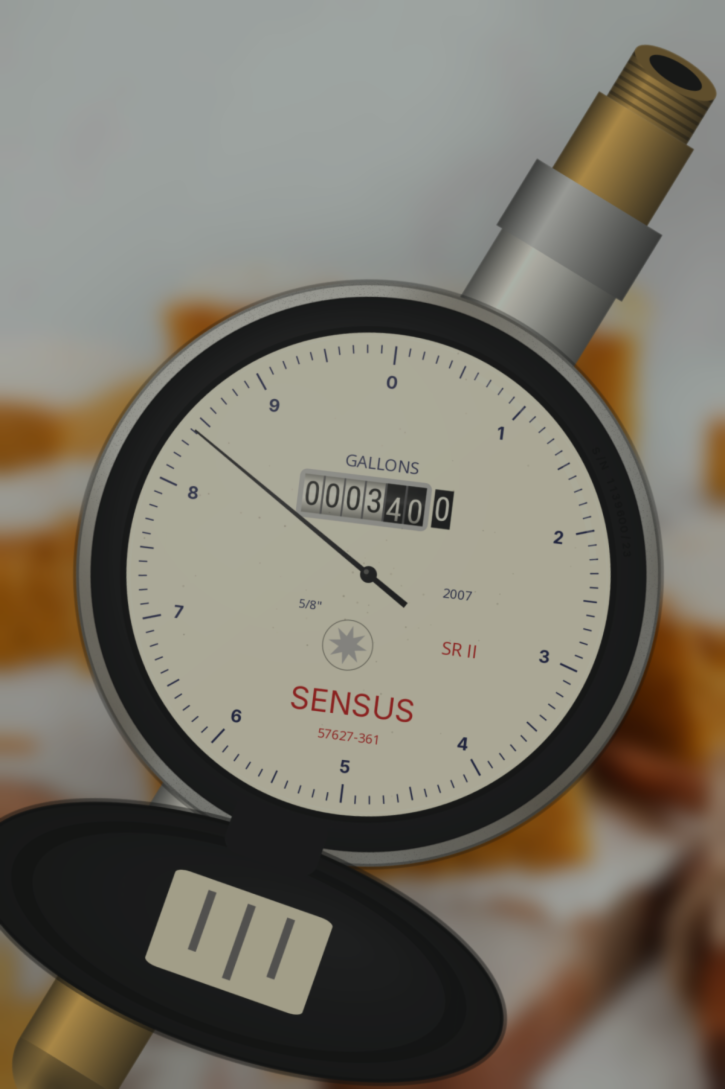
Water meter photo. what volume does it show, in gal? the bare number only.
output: 3398.4
